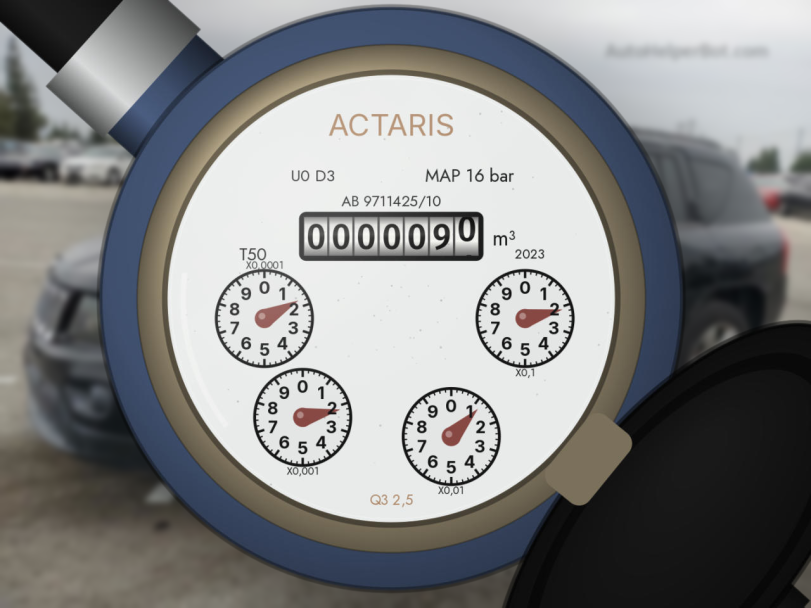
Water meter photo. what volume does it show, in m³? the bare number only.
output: 90.2121
